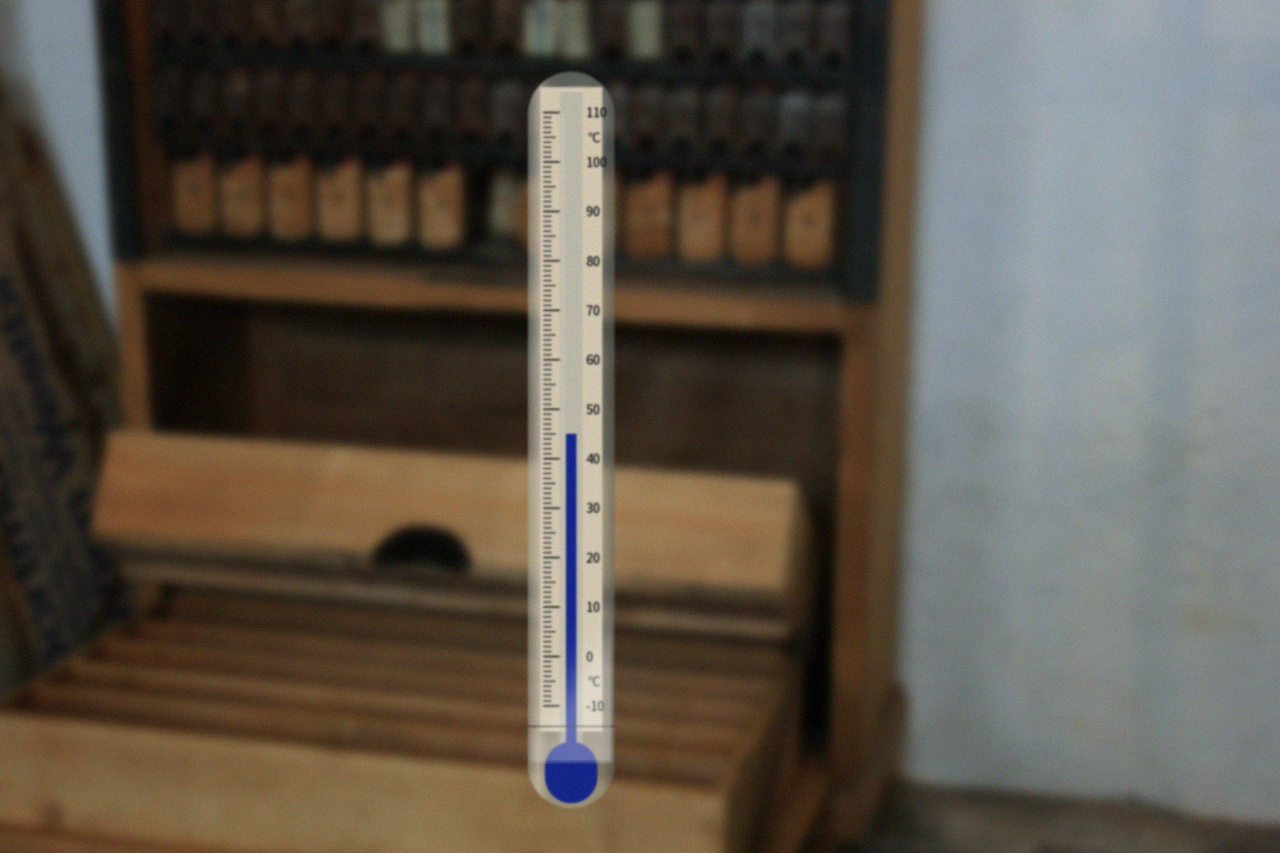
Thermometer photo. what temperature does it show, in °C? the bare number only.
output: 45
